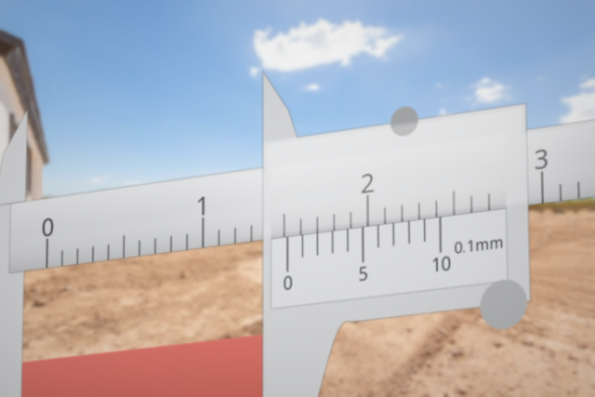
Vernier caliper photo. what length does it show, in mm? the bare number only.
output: 15.2
